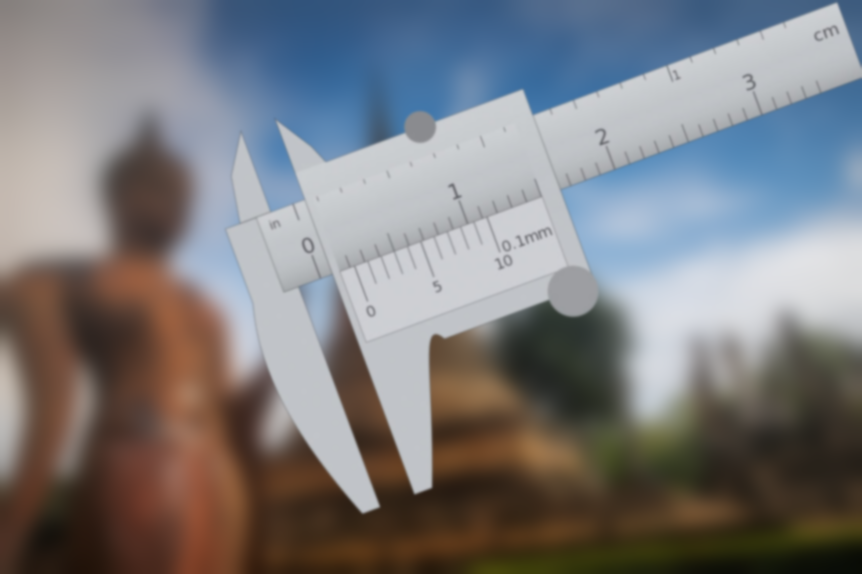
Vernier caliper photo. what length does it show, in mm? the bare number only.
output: 2.3
